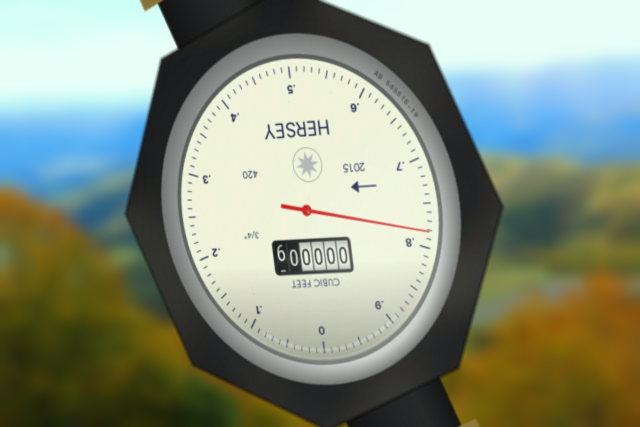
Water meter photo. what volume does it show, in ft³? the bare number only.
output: 8.78
